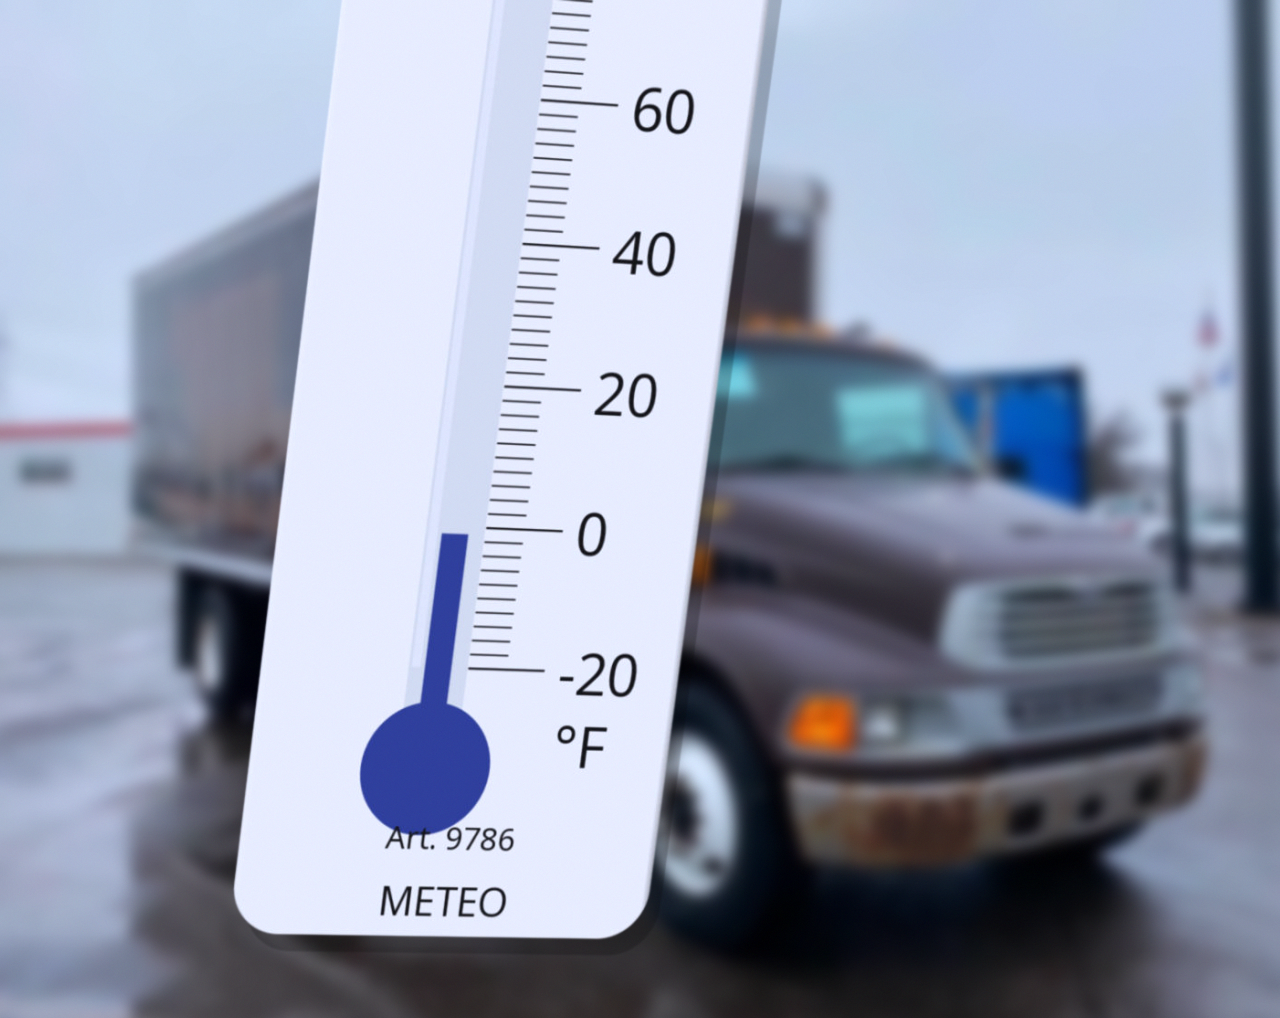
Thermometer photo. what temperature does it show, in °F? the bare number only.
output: -1
